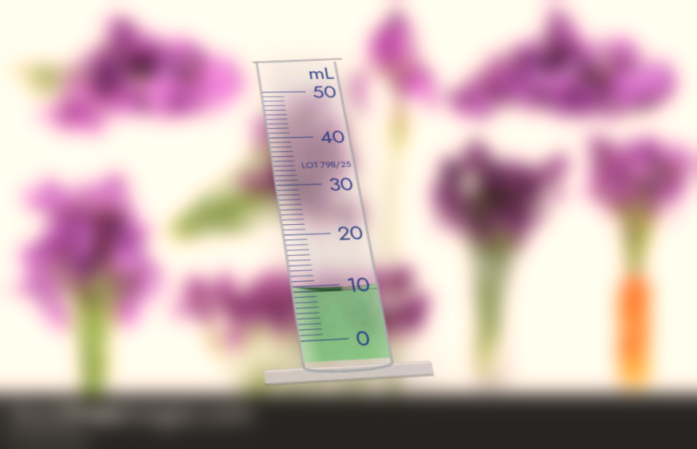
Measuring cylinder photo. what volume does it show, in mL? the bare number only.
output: 9
